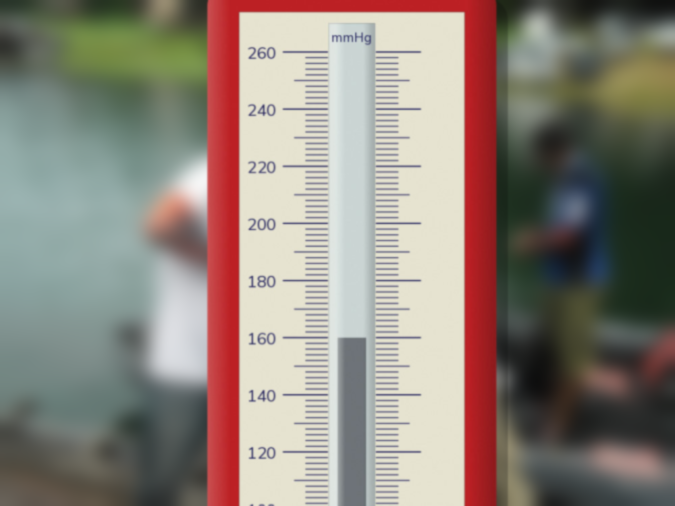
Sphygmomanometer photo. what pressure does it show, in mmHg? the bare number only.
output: 160
